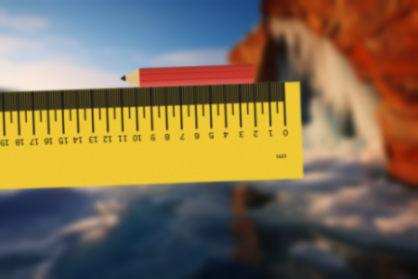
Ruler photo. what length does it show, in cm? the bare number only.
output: 9
